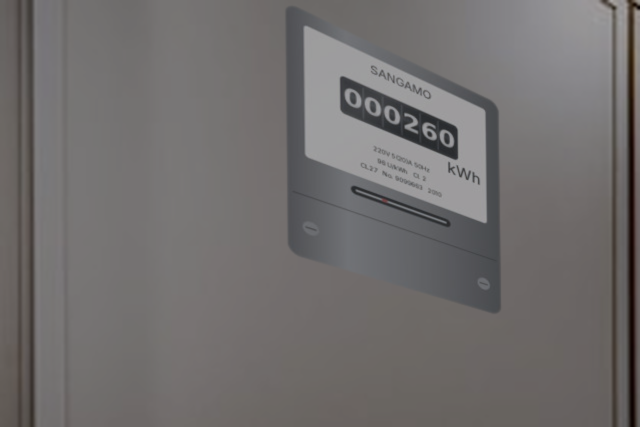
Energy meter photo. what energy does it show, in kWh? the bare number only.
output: 260
